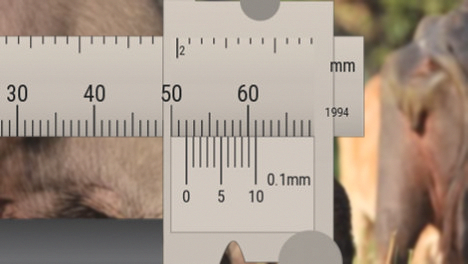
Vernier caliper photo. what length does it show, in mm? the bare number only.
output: 52.0
